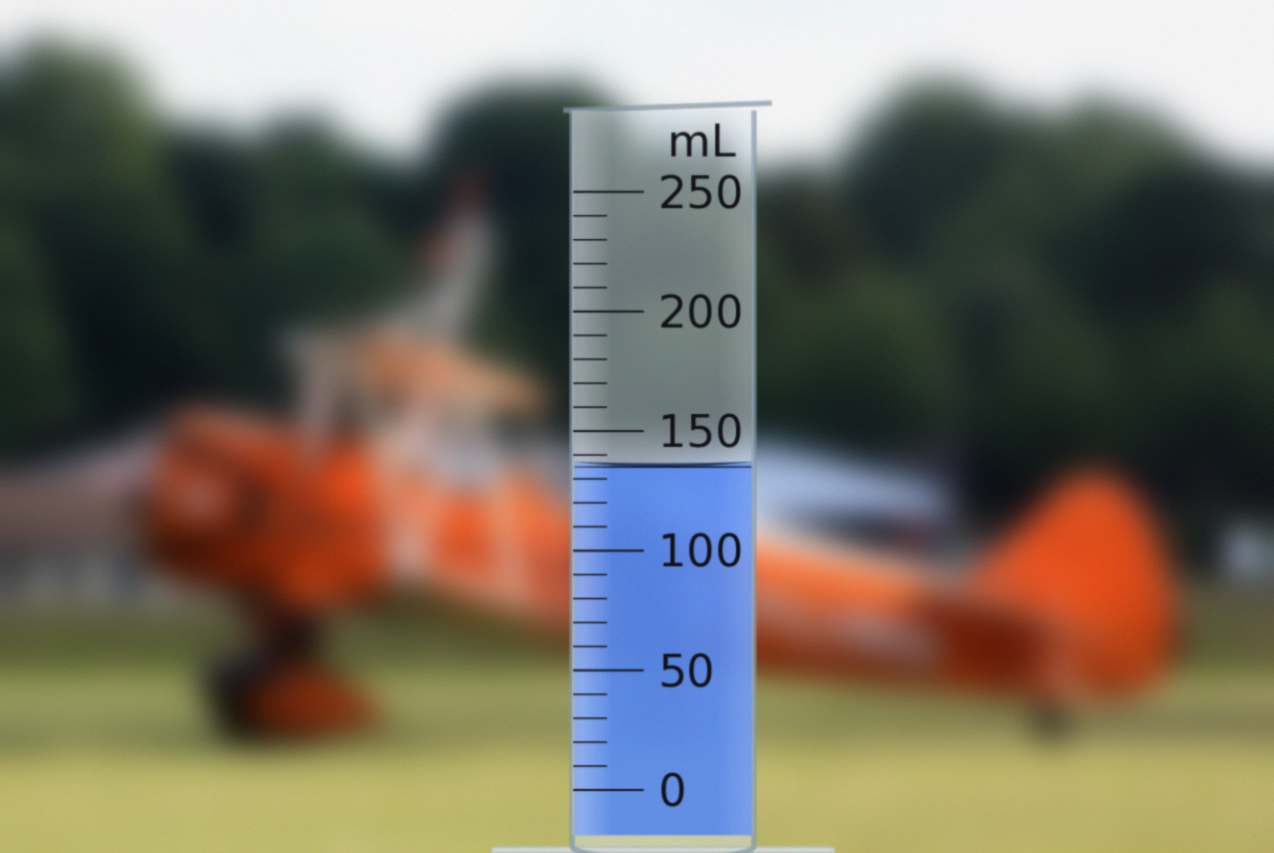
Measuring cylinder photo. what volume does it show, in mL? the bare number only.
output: 135
